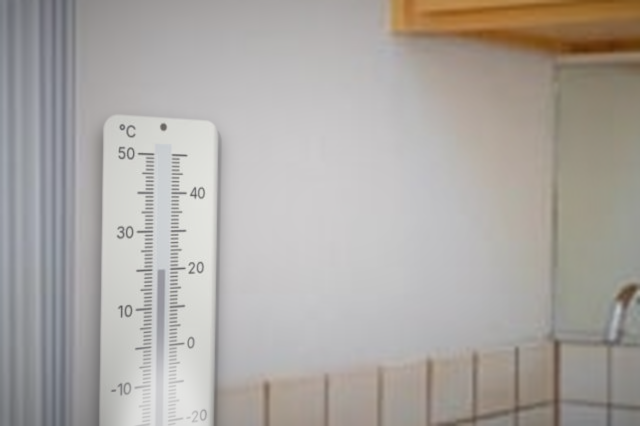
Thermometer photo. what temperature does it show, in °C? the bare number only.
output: 20
